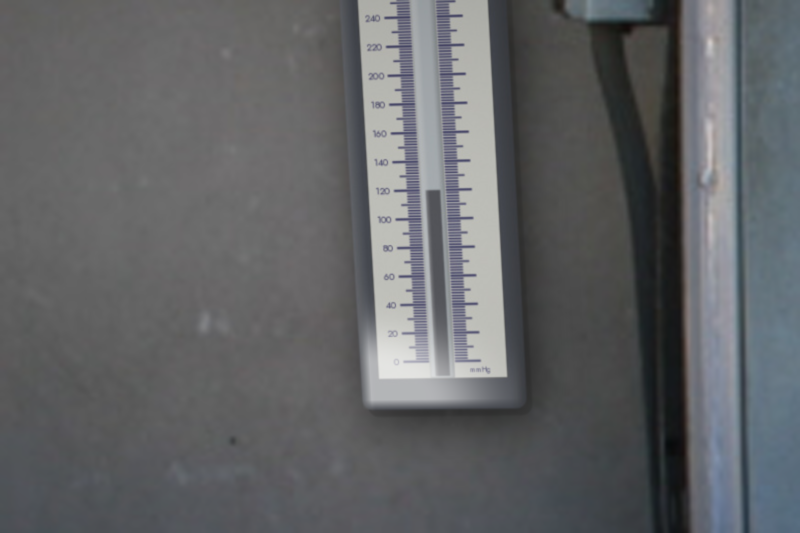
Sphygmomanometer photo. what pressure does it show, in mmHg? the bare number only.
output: 120
